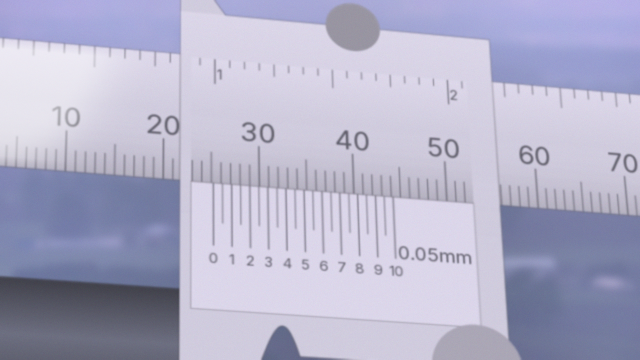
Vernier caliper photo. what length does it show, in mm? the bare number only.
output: 25.2
